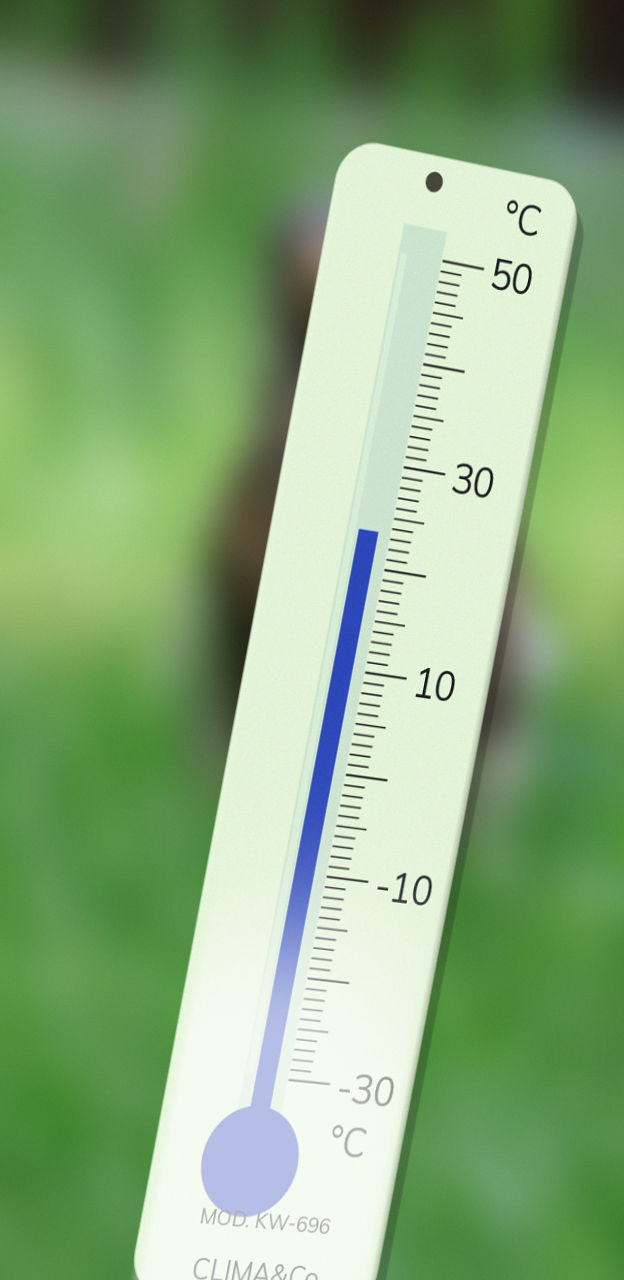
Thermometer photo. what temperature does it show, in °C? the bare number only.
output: 23.5
